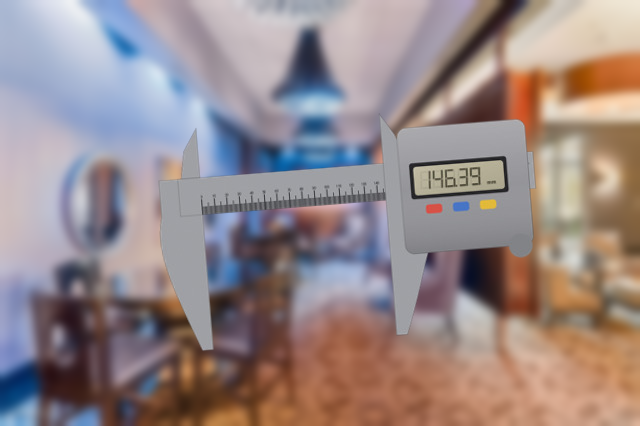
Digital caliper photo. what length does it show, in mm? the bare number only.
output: 146.39
